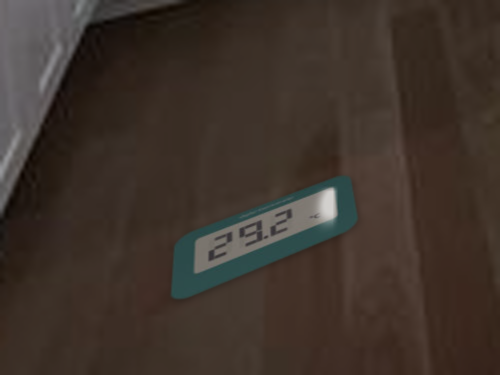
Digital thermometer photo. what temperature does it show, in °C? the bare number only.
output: 29.2
